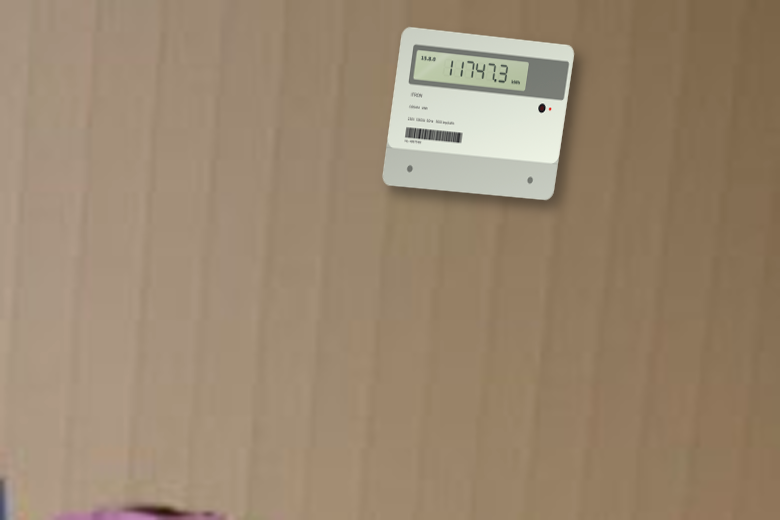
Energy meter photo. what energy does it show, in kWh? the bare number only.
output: 11747.3
